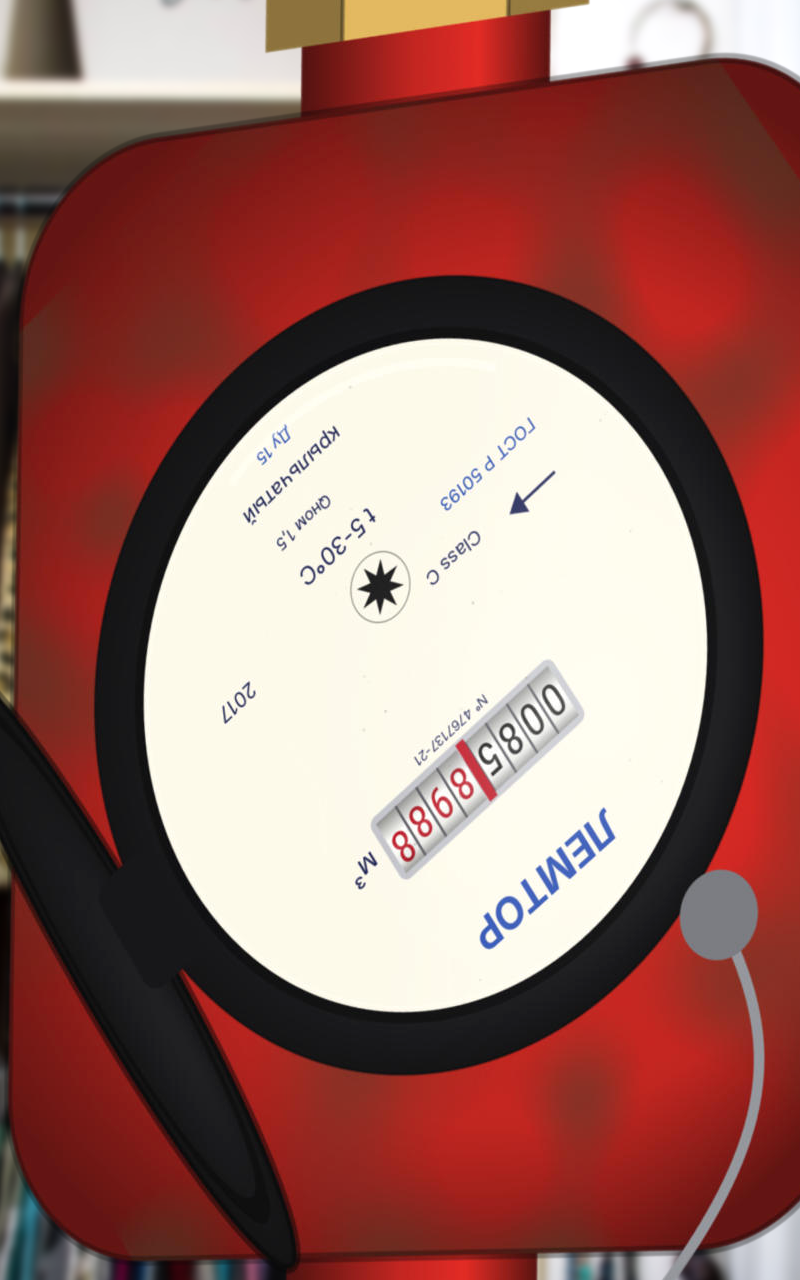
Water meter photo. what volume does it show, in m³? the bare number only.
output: 85.8988
